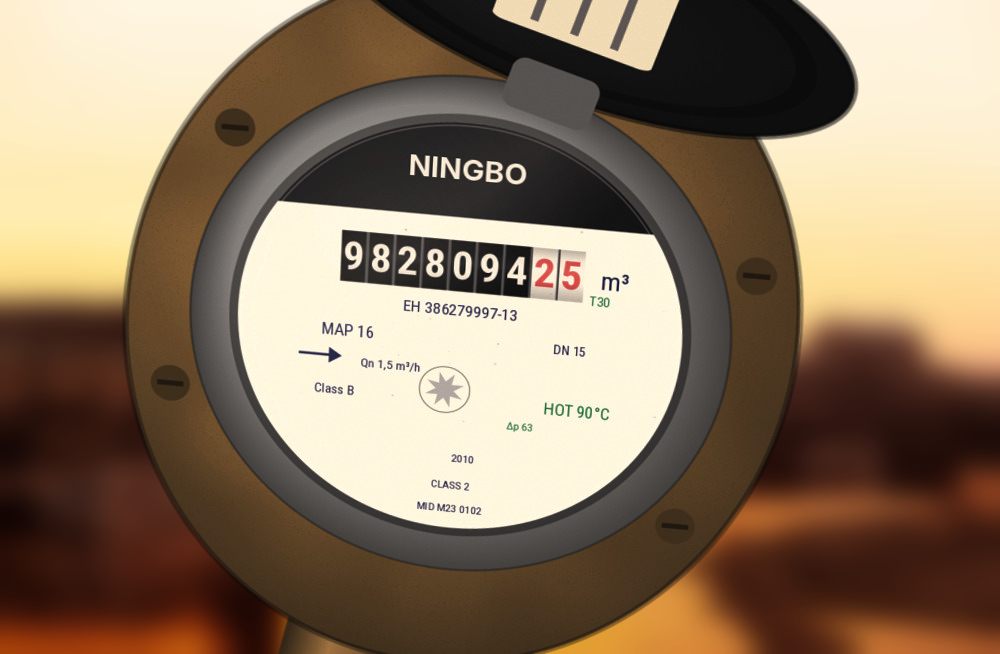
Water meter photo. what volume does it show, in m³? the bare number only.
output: 9828094.25
